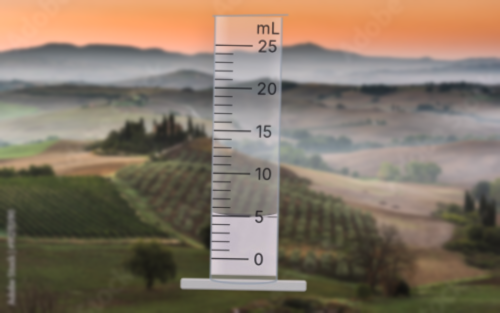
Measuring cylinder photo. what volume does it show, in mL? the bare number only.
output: 5
